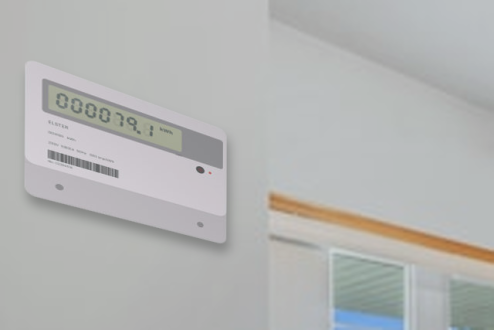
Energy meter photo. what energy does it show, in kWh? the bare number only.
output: 79.1
